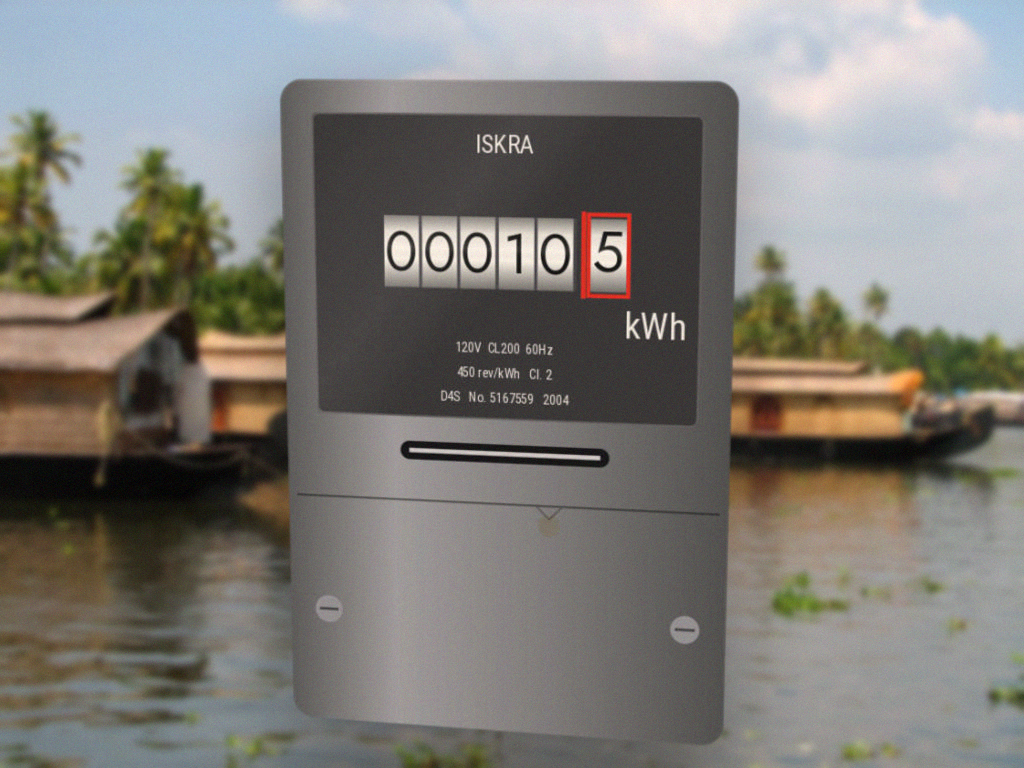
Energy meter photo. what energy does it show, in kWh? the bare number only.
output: 10.5
